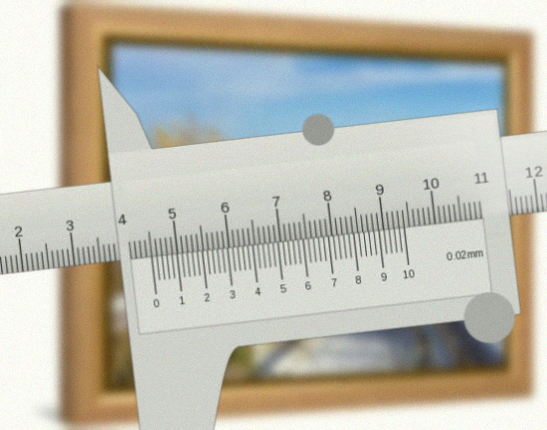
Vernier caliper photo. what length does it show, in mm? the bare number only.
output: 45.0
